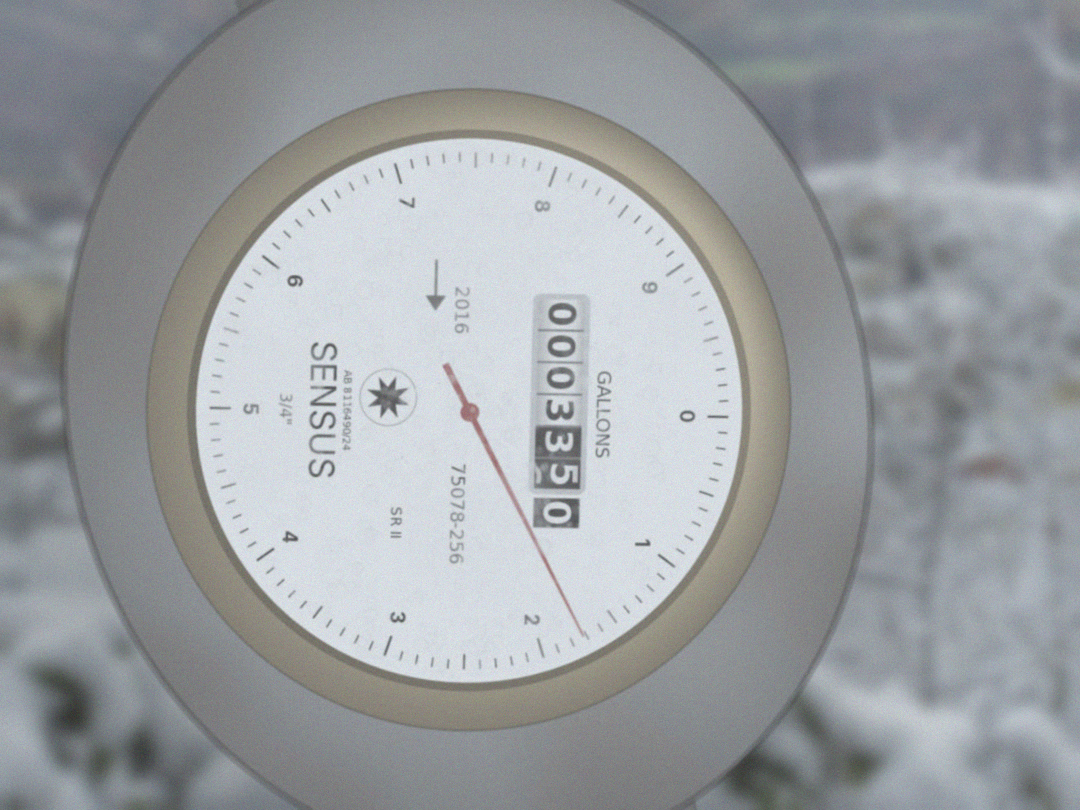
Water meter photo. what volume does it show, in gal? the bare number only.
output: 3351.7
